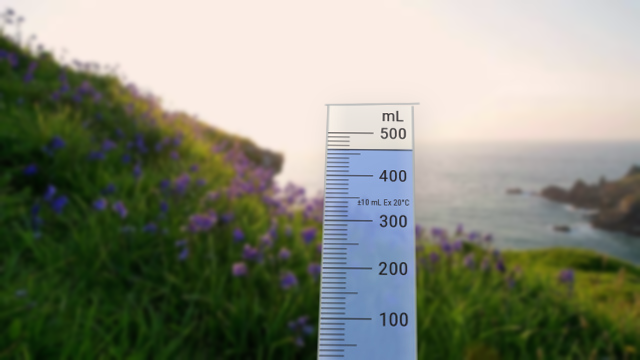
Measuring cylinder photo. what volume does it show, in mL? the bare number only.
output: 460
